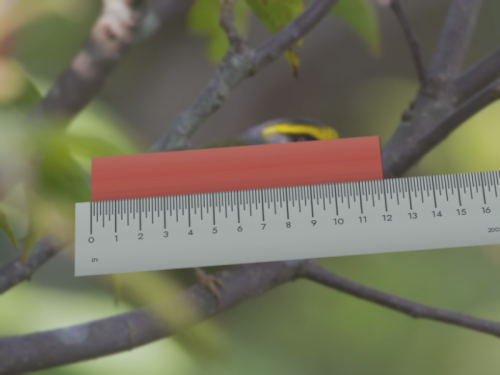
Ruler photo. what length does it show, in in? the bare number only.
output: 12
